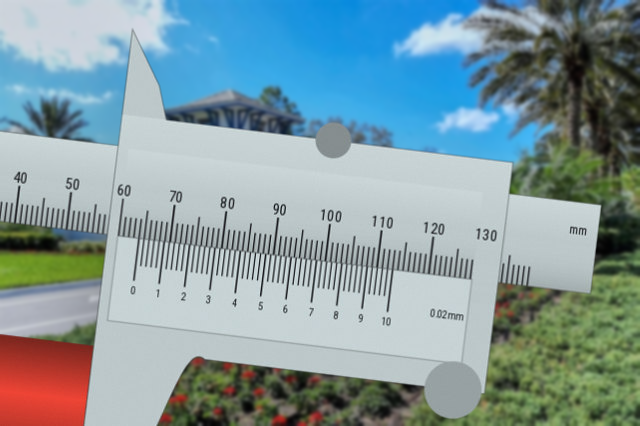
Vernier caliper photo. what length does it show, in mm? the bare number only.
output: 64.0
